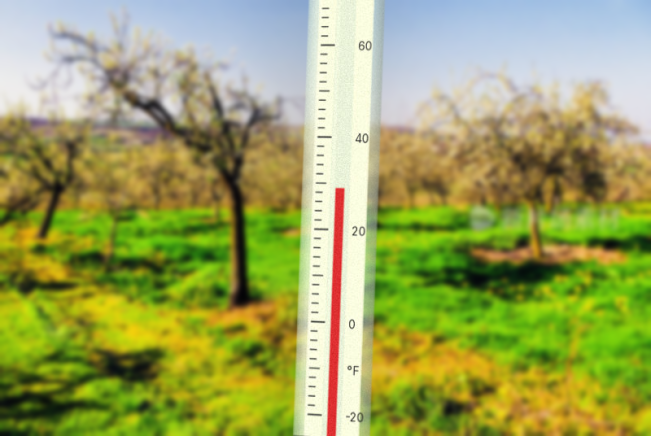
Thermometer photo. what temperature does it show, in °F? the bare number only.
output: 29
